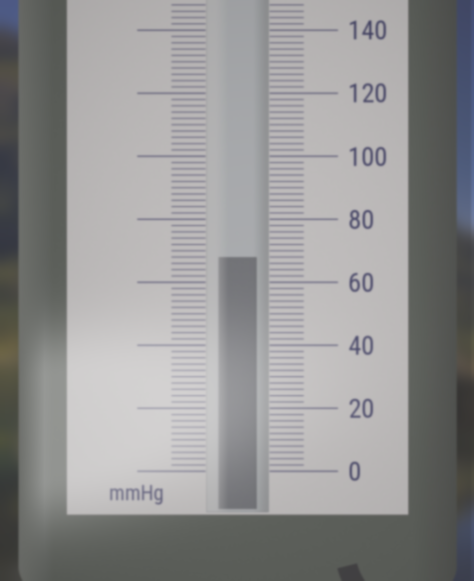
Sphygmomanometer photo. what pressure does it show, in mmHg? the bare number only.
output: 68
